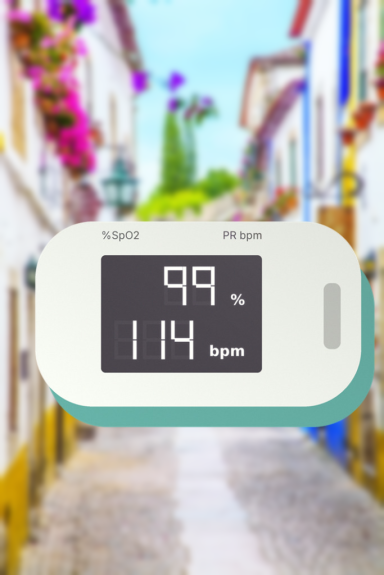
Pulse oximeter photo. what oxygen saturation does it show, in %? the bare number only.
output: 99
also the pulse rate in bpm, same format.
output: 114
